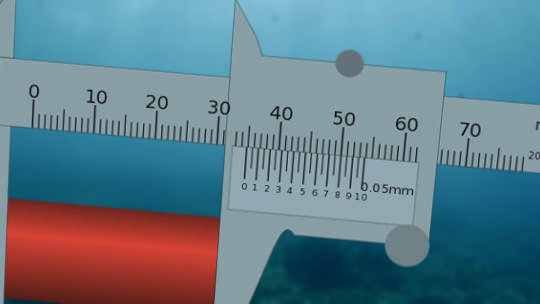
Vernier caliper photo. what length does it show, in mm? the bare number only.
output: 34.8
